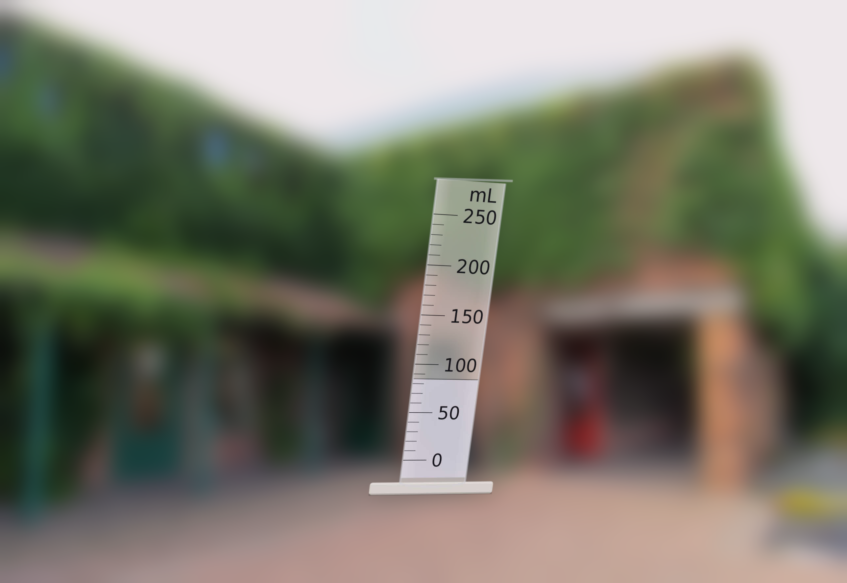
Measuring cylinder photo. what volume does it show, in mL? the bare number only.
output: 85
